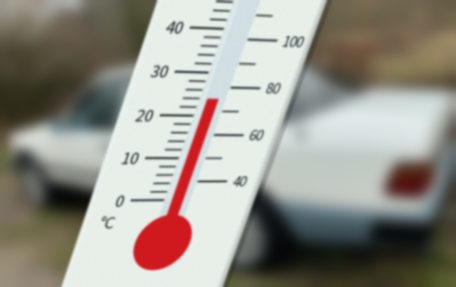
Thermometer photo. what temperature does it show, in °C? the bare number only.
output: 24
